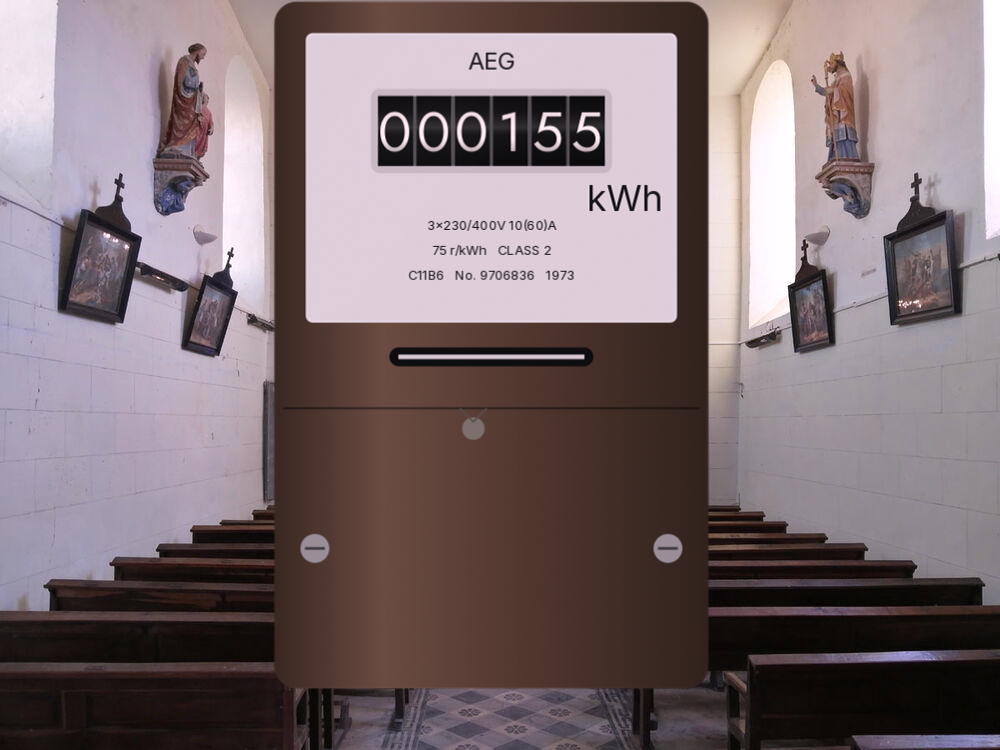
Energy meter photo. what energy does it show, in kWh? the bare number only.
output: 155
